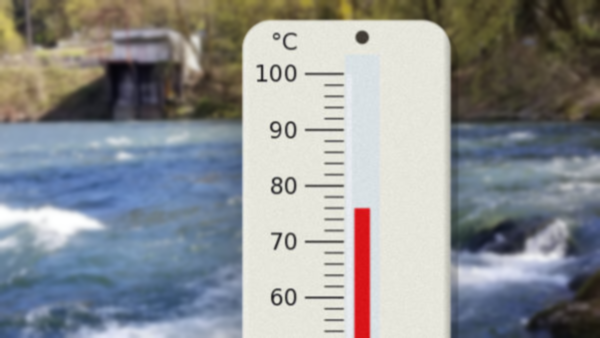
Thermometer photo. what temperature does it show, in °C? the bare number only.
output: 76
